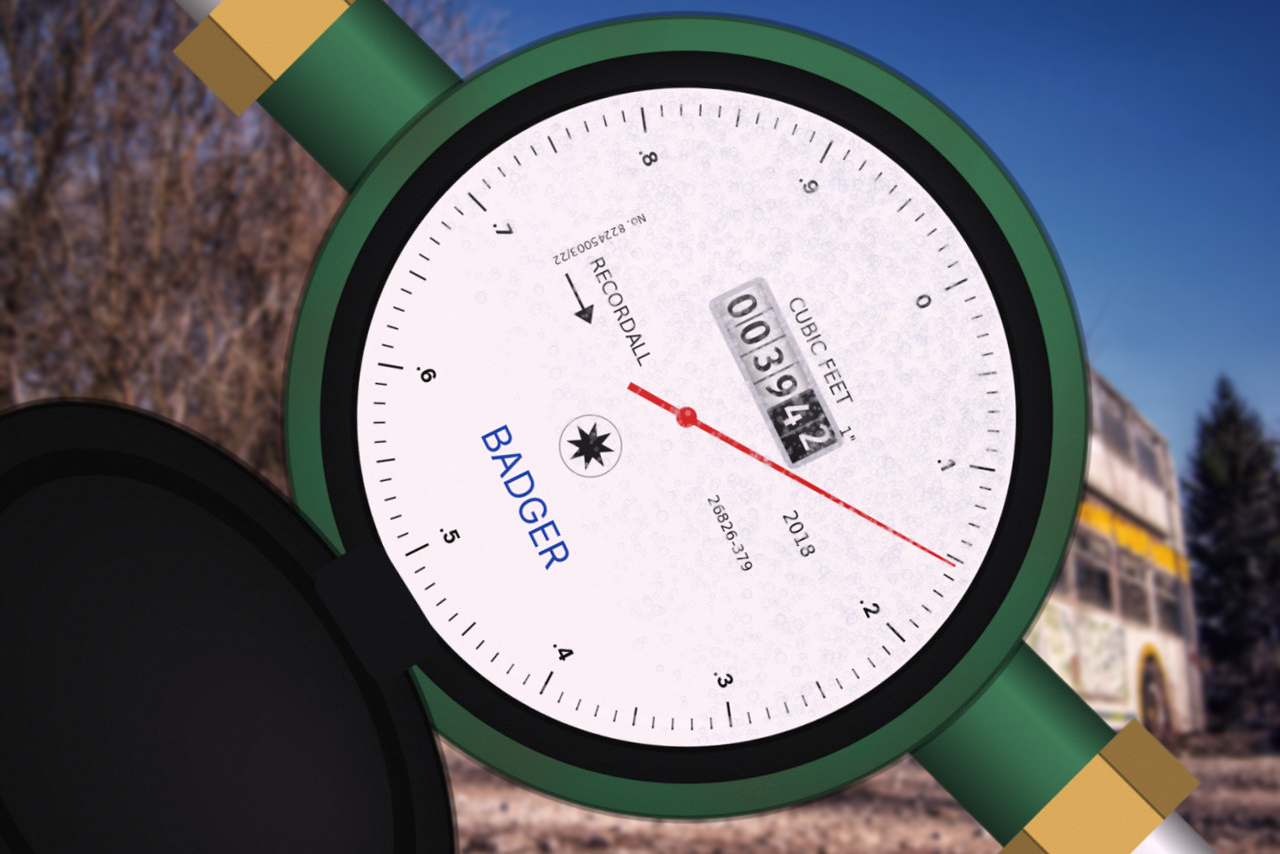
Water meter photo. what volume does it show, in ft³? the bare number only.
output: 3942.15
